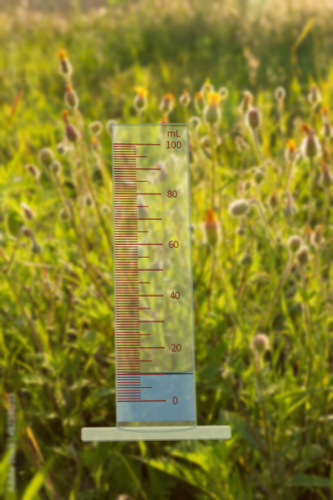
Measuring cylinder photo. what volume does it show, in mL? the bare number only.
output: 10
